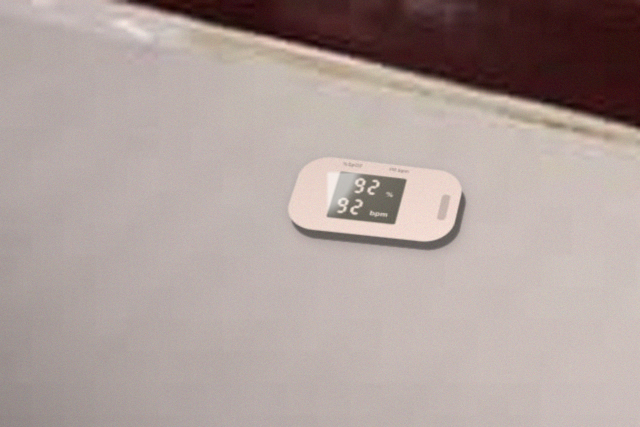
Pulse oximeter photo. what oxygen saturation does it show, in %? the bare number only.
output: 92
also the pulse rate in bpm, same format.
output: 92
